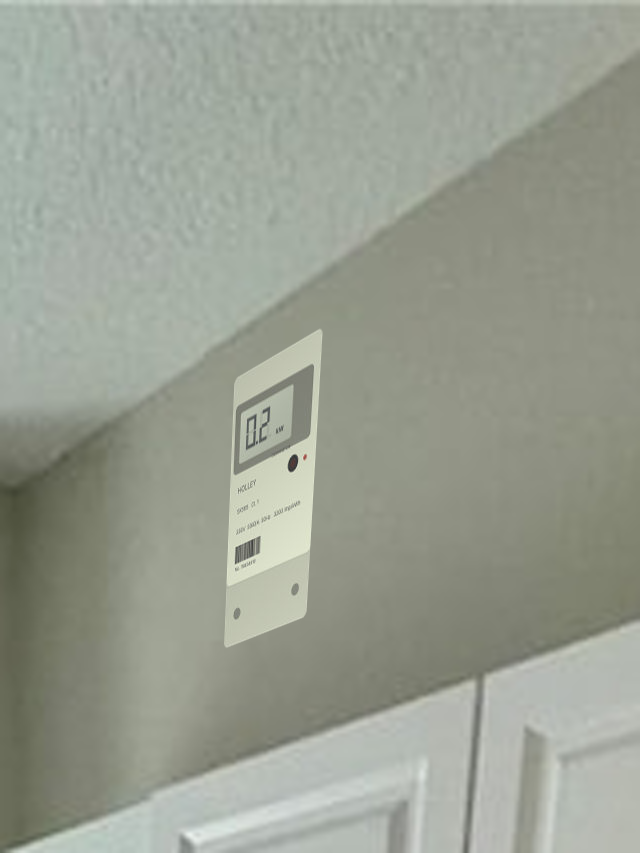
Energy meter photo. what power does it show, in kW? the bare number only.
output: 0.2
